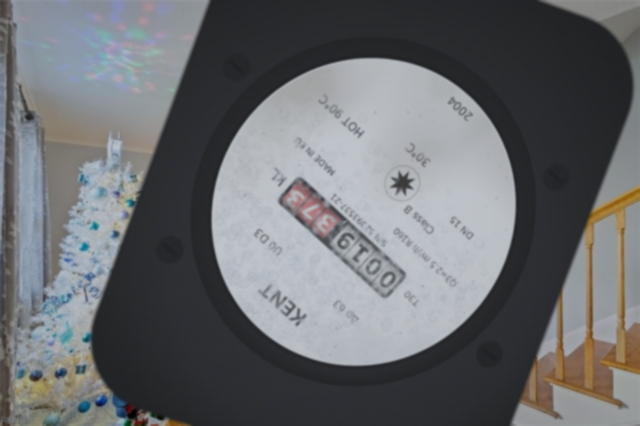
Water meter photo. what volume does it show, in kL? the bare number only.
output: 19.373
